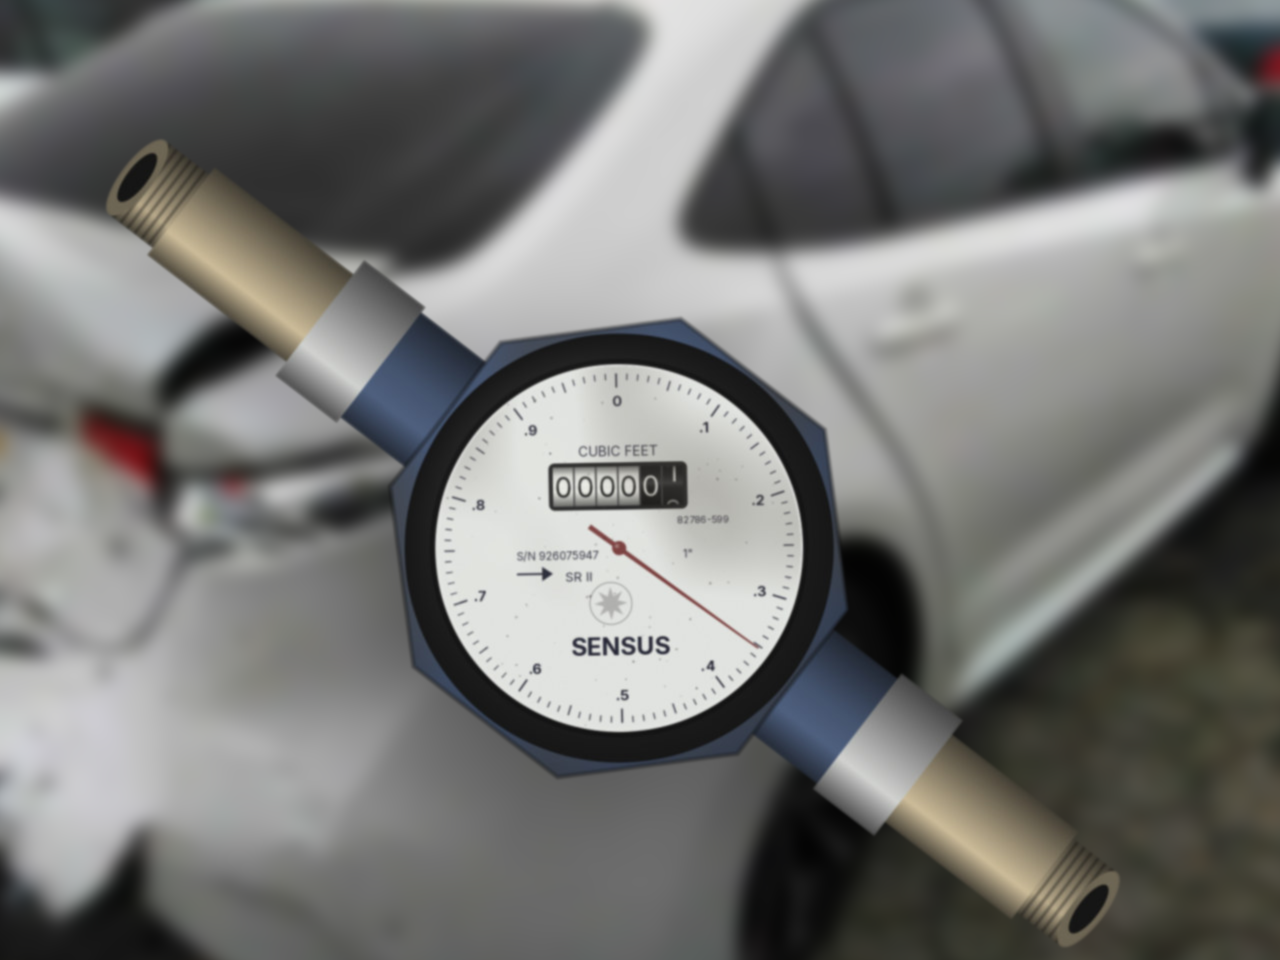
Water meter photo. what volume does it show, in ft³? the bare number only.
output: 1.35
